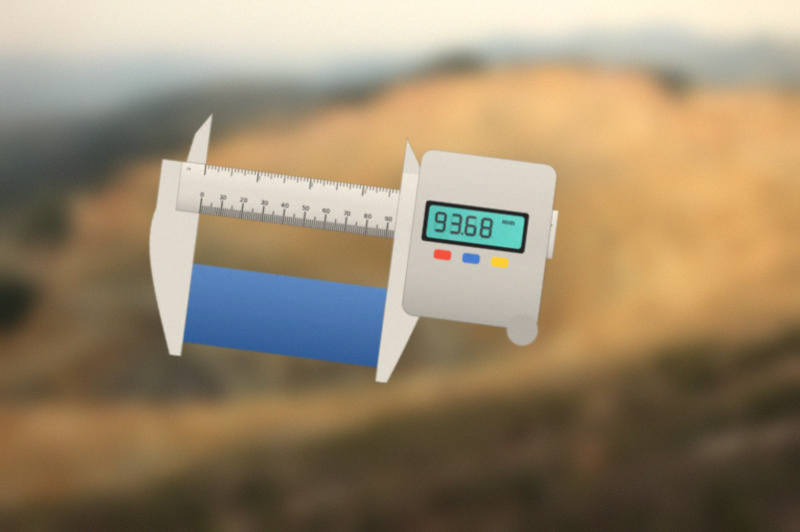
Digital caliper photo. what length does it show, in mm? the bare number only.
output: 93.68
